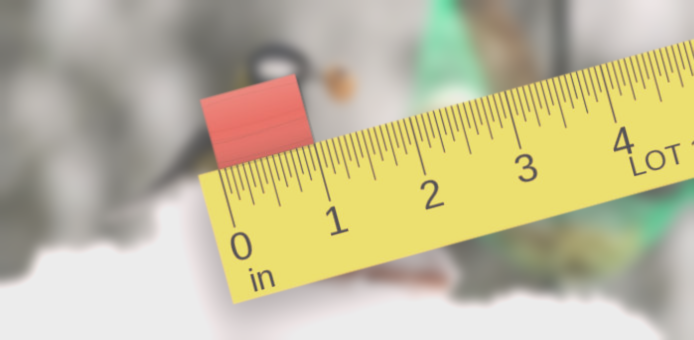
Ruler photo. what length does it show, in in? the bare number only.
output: 1
